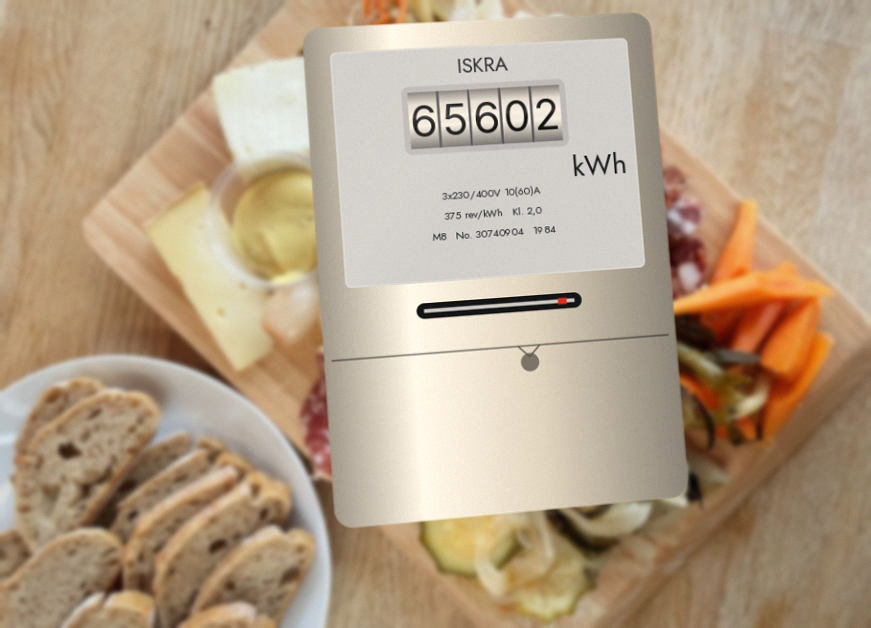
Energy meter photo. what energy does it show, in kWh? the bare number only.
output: 65602
